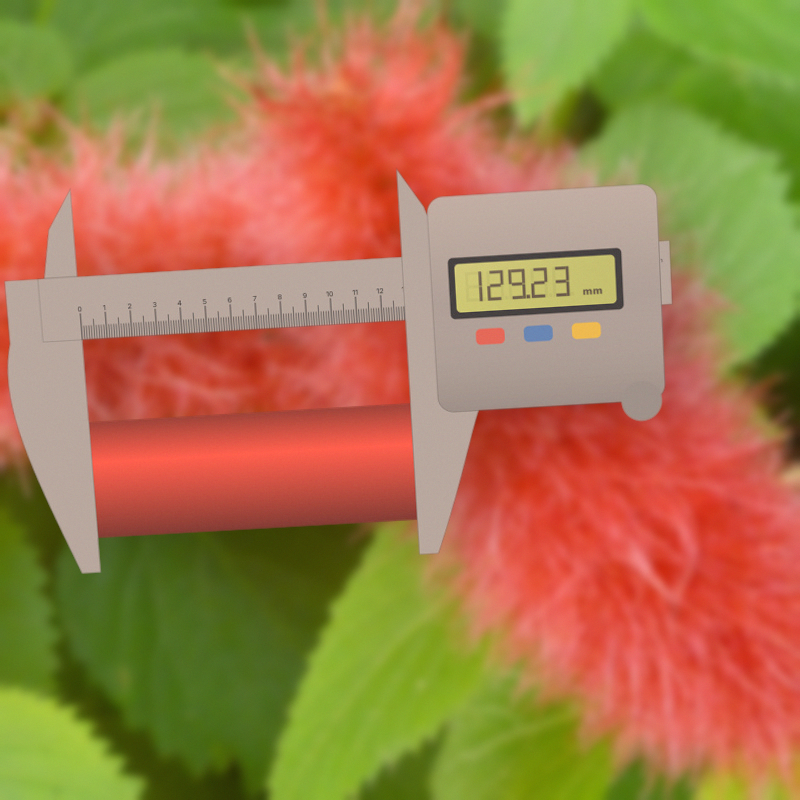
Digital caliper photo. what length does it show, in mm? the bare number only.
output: 129.23
